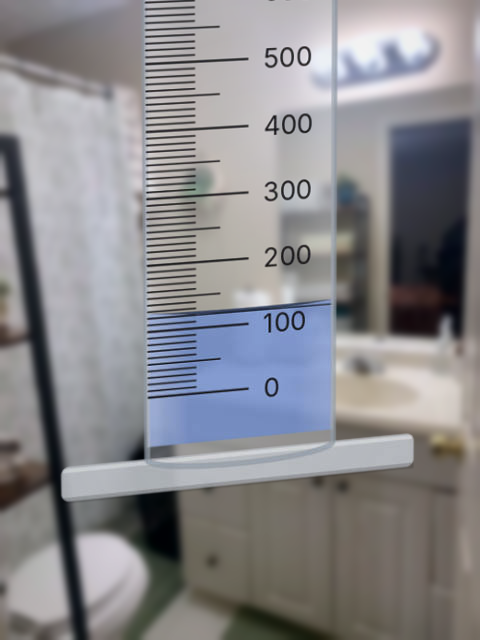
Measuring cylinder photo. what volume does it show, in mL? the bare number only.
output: 120
